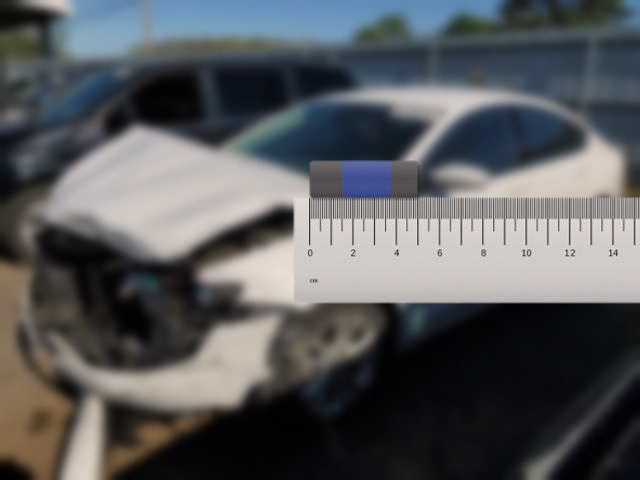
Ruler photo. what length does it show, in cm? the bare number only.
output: 5
